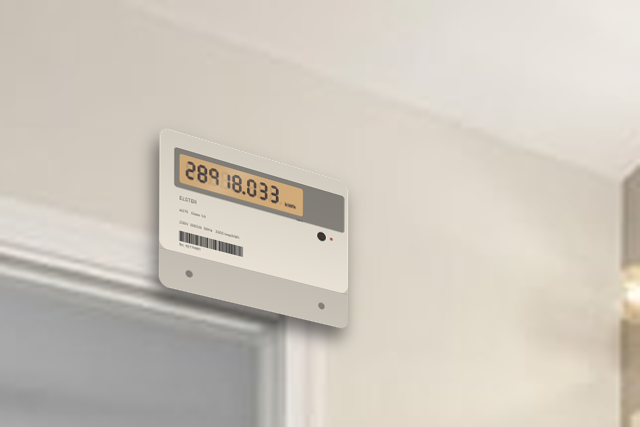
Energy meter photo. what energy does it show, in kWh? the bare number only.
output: 28918.033
